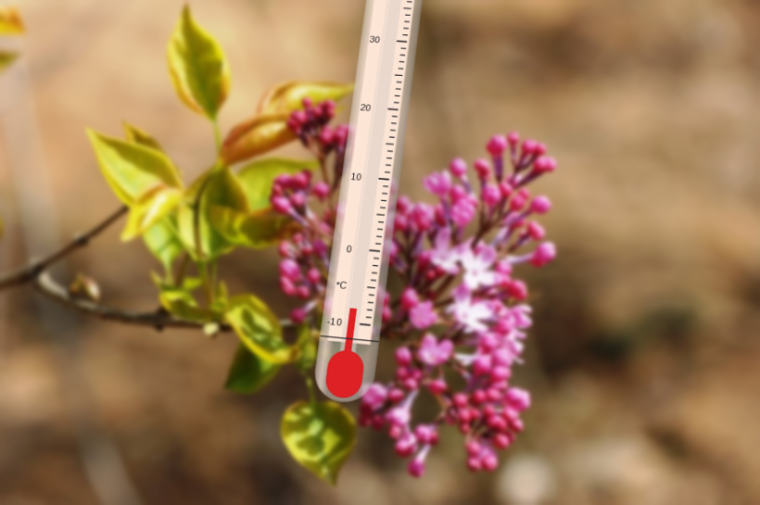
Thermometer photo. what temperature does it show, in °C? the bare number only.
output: -8
